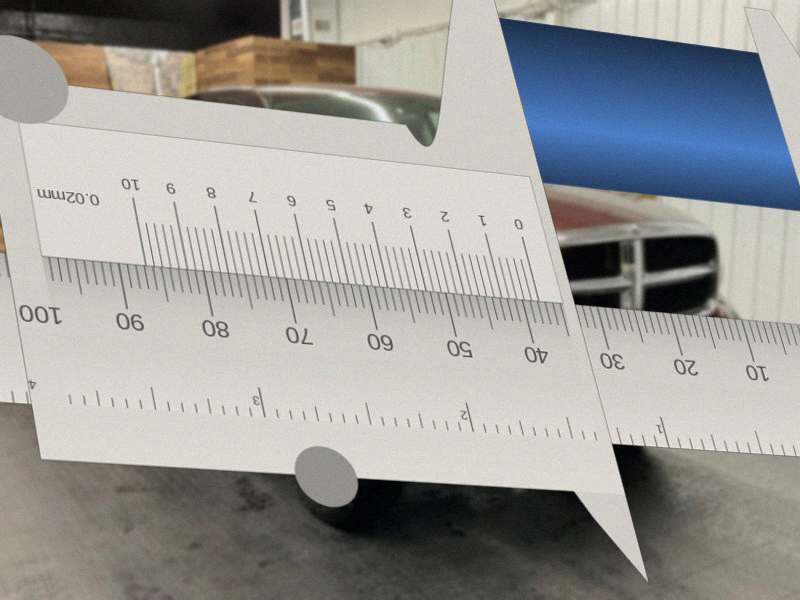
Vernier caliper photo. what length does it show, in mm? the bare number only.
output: 37.8
